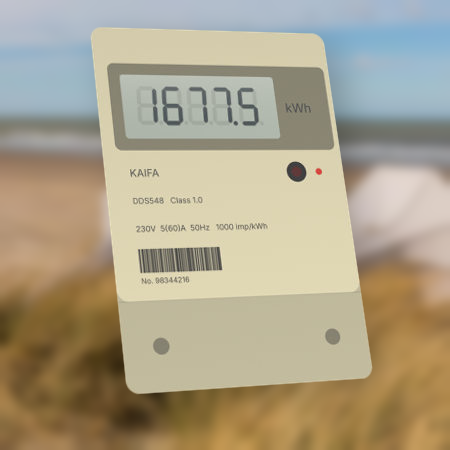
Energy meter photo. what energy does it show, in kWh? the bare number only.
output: 1677.5
